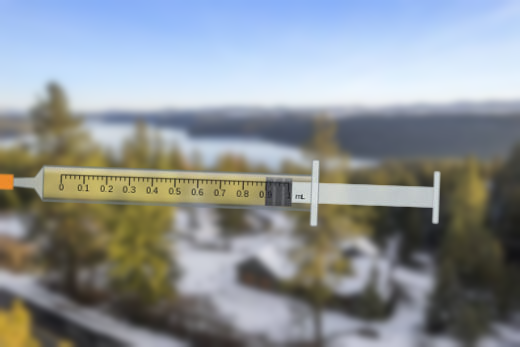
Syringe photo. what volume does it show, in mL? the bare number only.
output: 0.9
